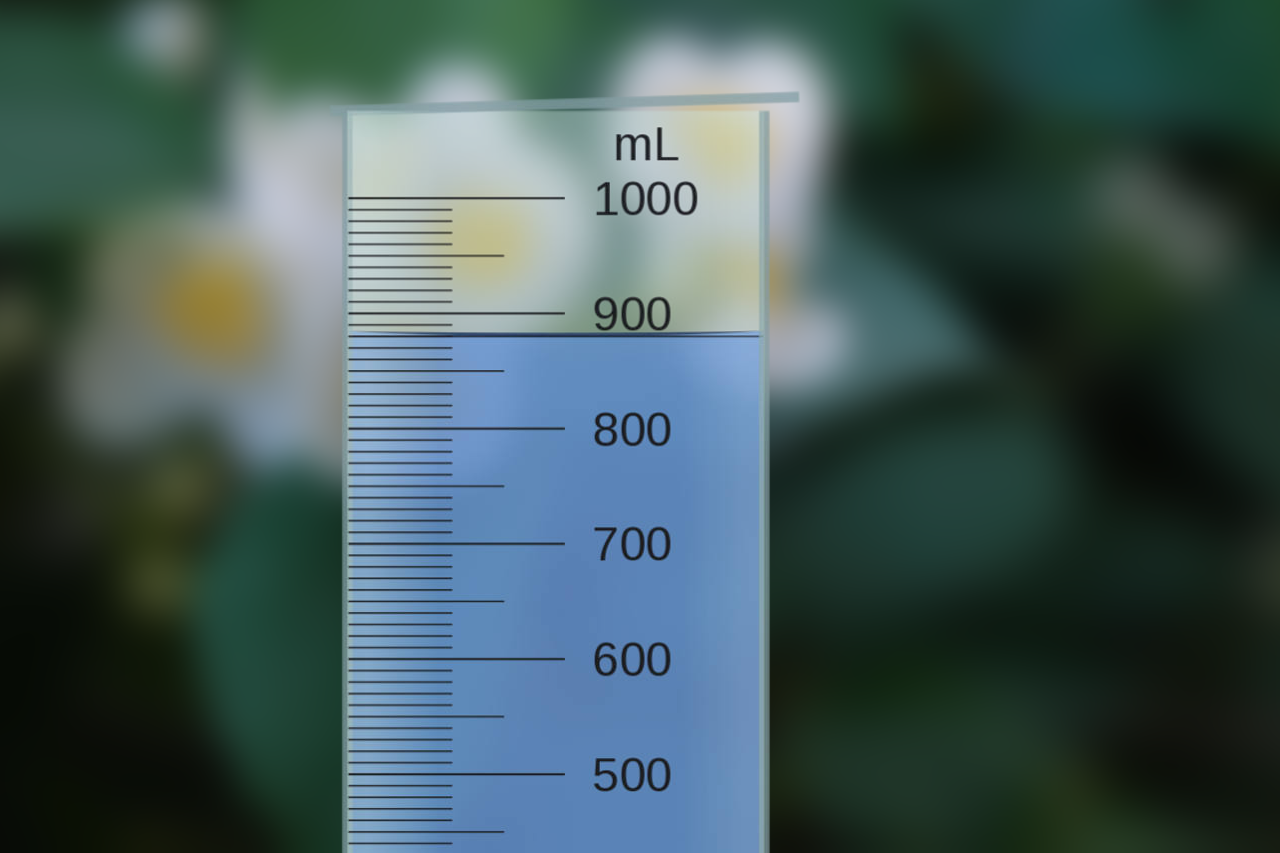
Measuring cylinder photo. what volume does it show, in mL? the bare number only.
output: 880
